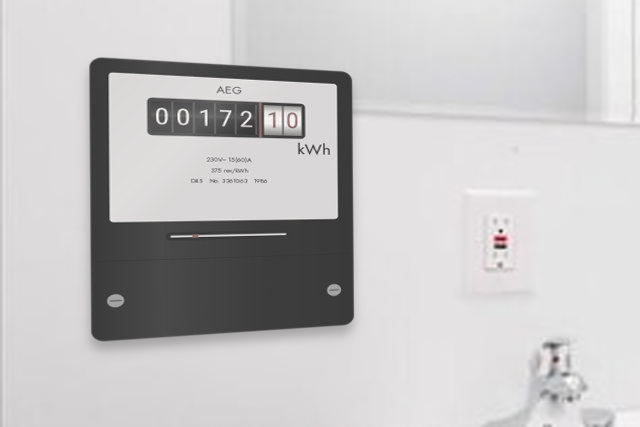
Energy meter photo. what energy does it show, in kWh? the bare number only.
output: 172.10
